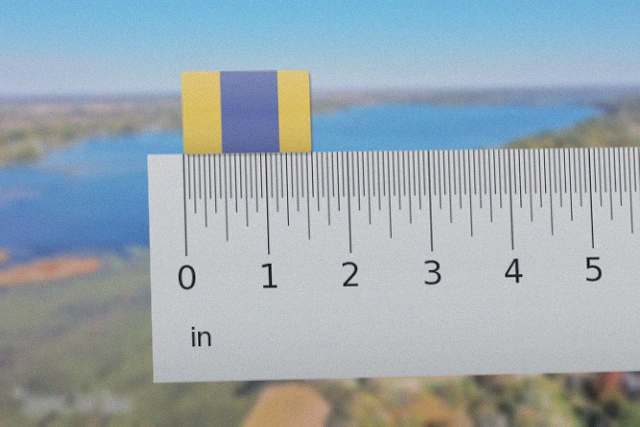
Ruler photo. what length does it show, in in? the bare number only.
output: 1.5625
